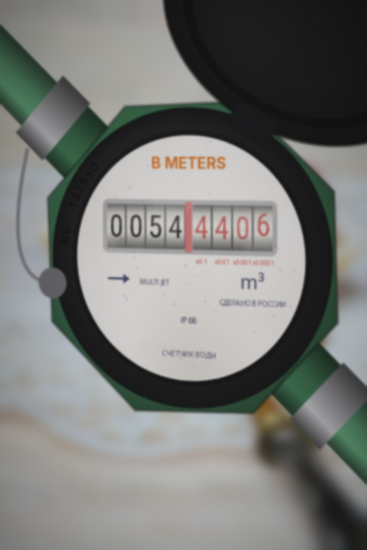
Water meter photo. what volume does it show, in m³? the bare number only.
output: 54.4406
